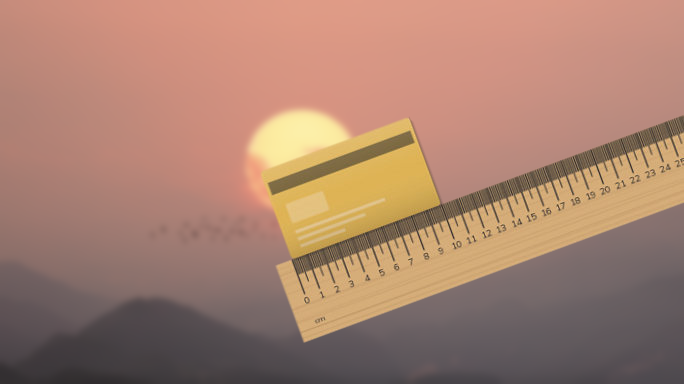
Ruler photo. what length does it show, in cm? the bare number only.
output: 10
